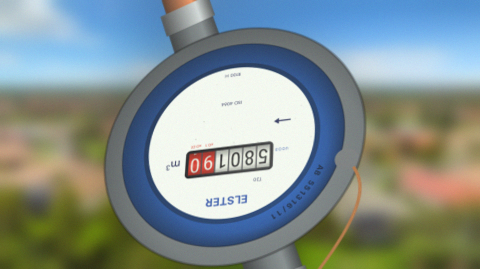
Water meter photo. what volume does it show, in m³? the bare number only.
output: 5801.90
